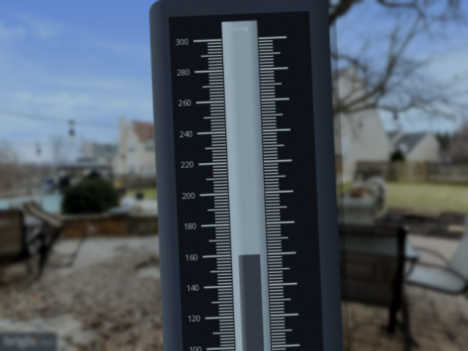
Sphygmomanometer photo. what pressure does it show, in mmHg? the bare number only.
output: 160
